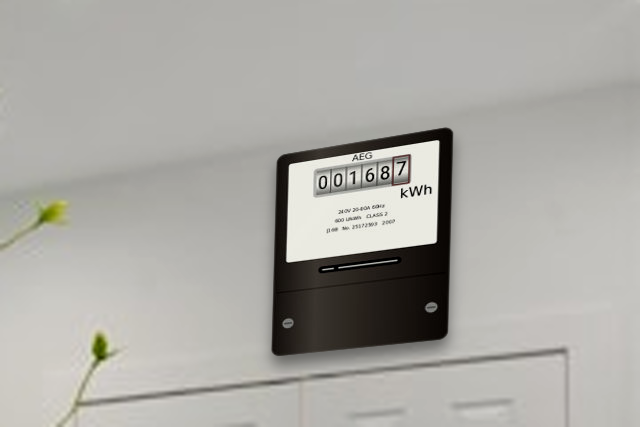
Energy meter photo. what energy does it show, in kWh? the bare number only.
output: 168.7
